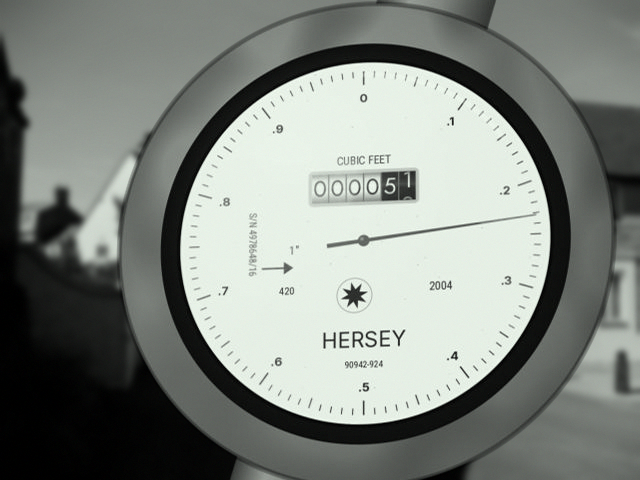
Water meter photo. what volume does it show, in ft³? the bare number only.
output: 51.23
